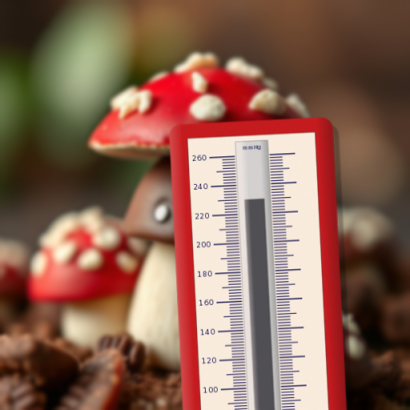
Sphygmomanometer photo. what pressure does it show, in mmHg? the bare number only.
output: 230
